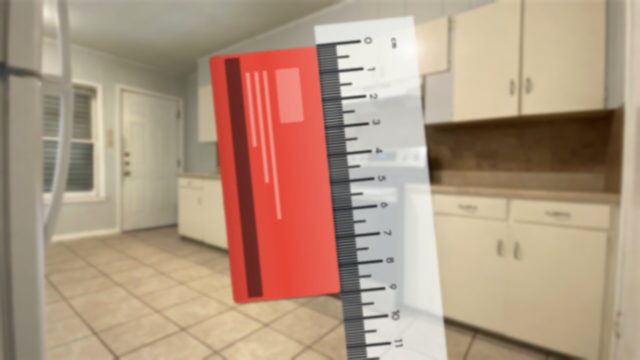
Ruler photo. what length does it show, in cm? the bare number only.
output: 9
